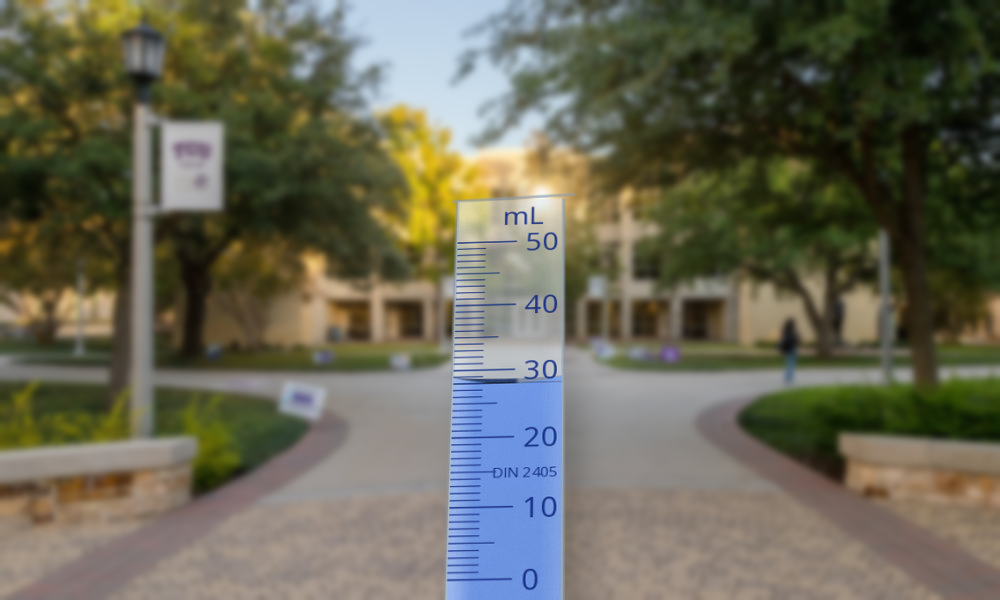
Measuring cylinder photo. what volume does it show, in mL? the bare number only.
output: 28
